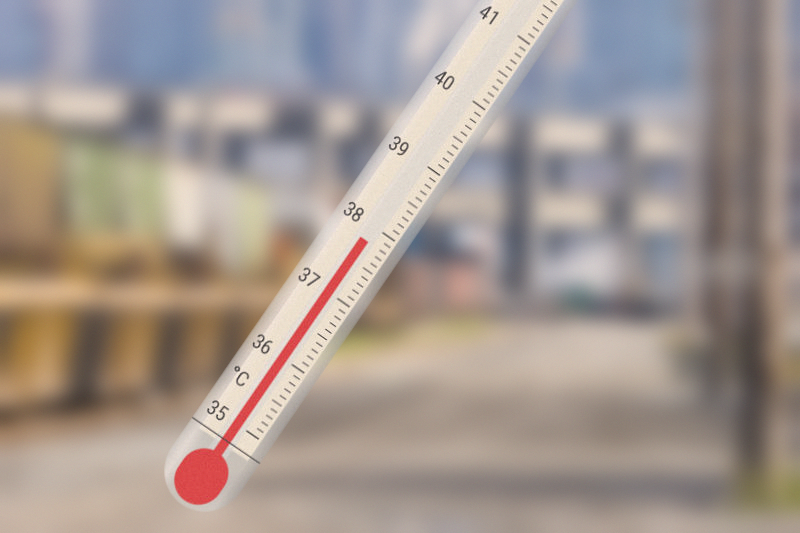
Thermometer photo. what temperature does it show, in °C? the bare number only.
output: 37.8
